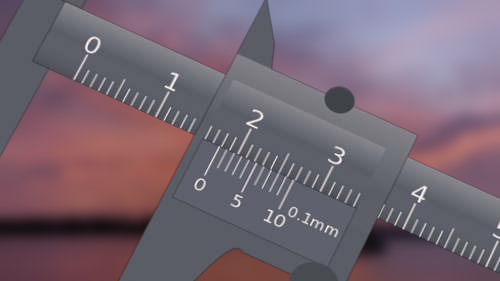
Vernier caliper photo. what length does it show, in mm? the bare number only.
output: 17.8
